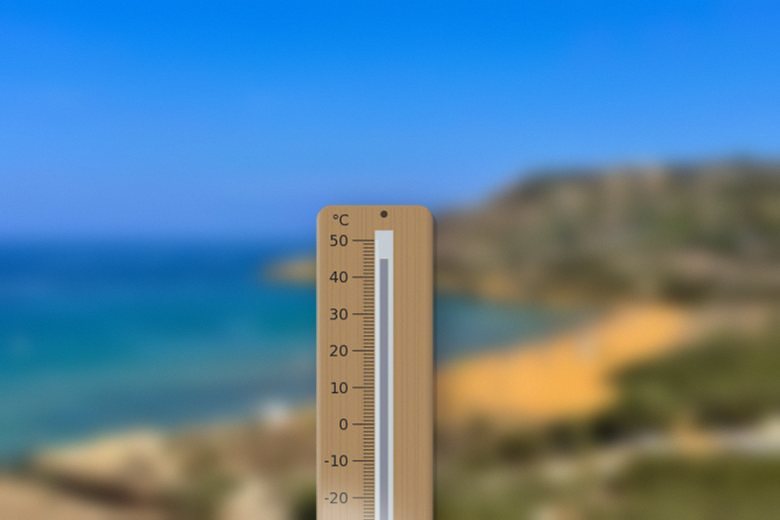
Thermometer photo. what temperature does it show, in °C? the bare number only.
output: 45
